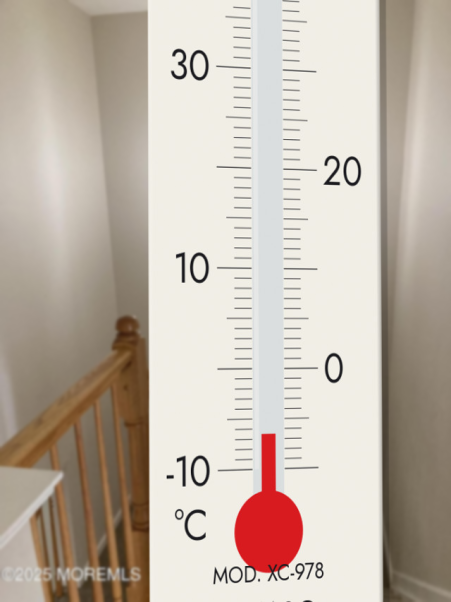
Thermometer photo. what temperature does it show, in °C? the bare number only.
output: -6.5
